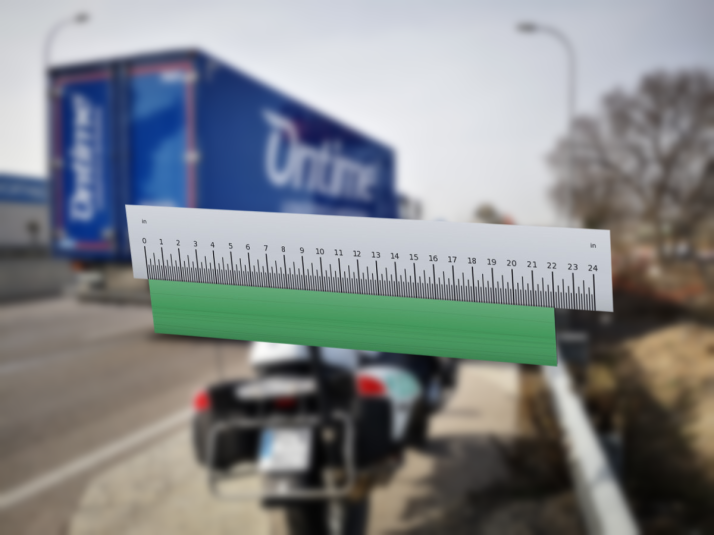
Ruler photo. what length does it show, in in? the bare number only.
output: 22
